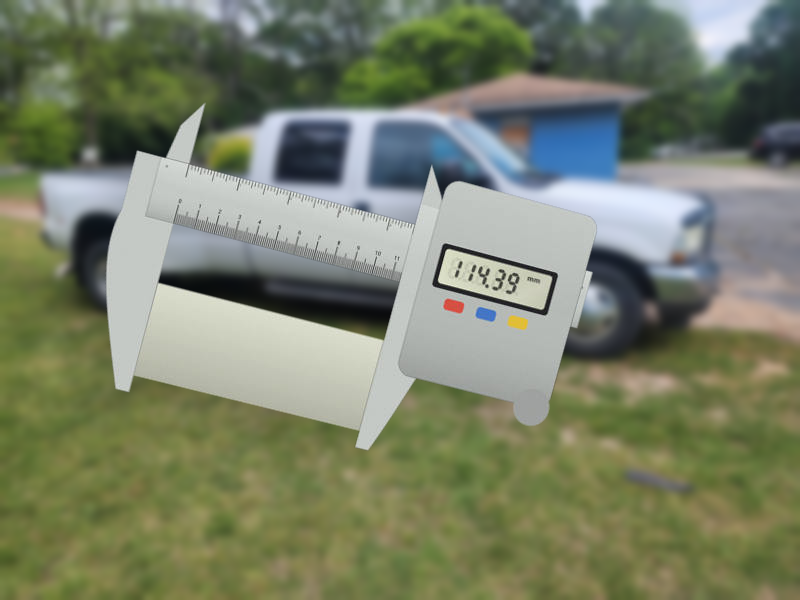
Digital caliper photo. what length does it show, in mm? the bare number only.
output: 114.39
